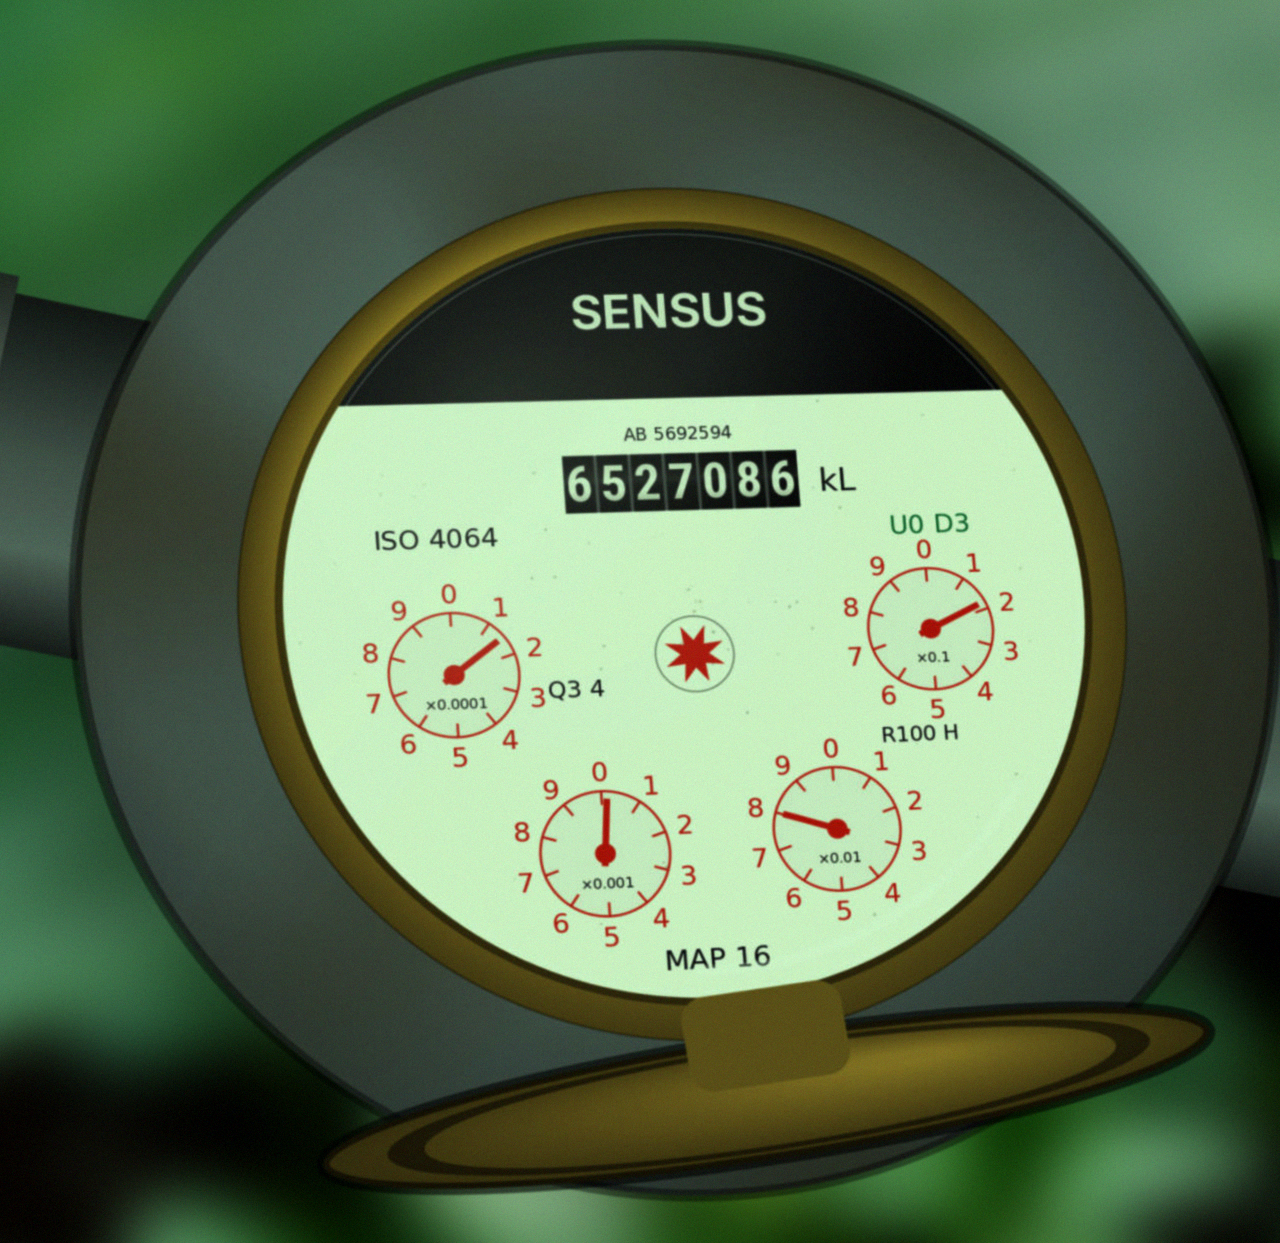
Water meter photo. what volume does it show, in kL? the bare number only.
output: 6527086.1801
